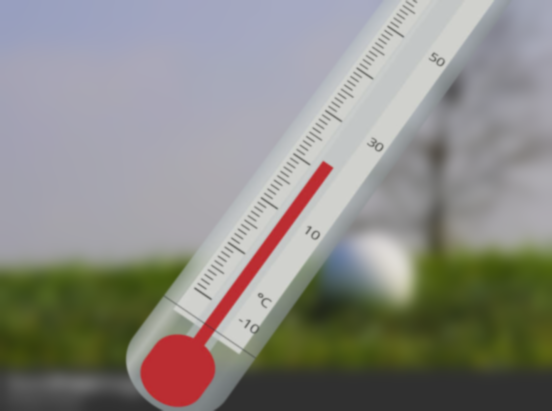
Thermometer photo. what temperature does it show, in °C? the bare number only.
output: 22
